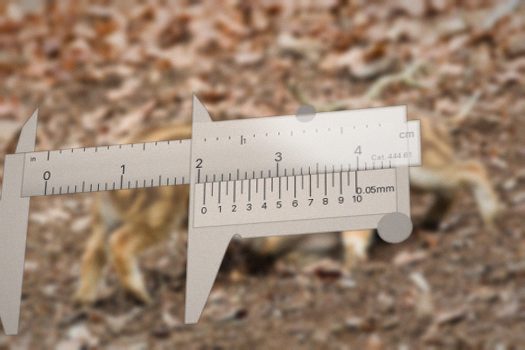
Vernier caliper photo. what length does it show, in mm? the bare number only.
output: 20.8
